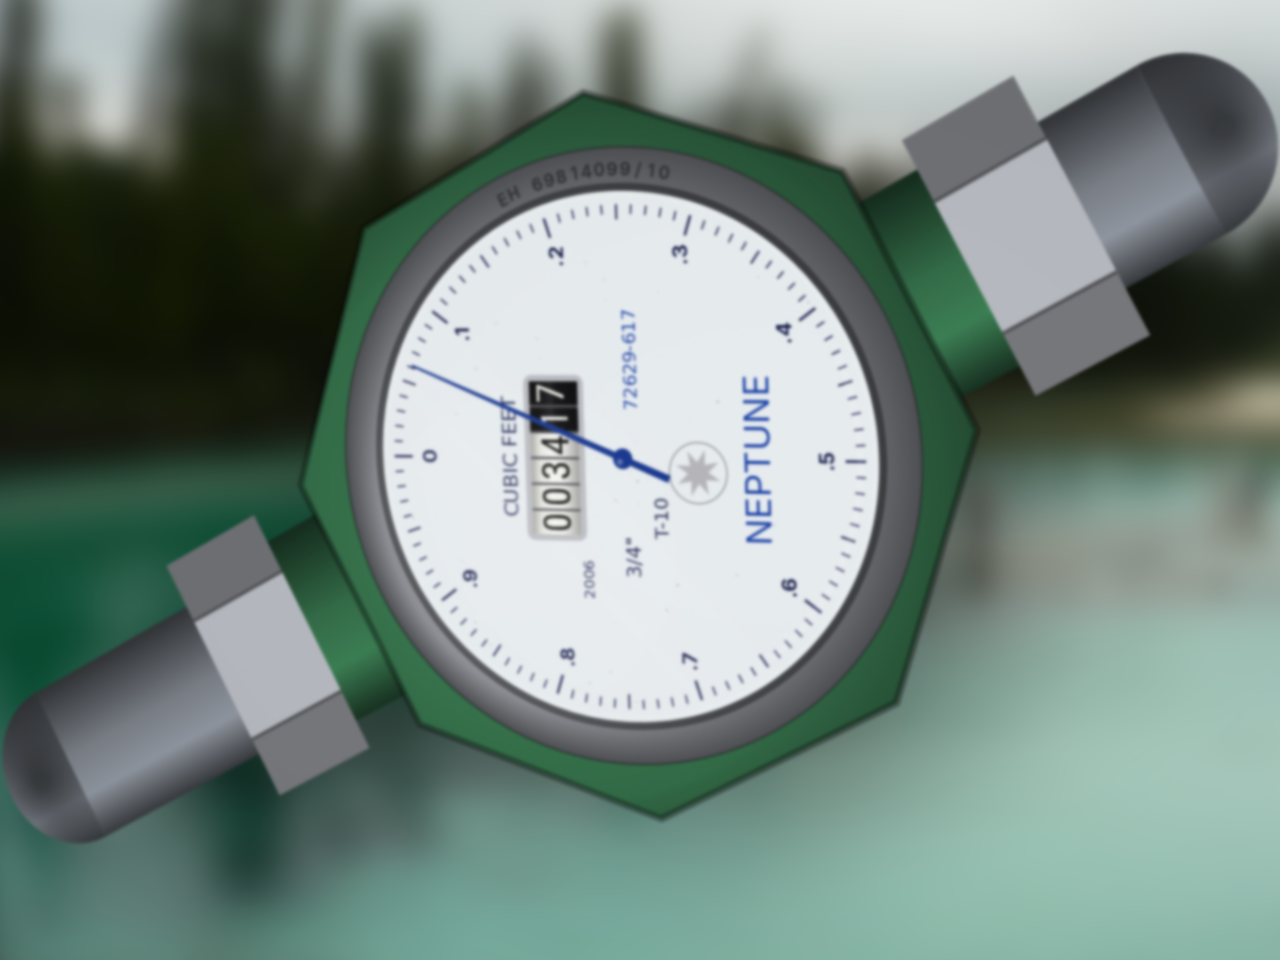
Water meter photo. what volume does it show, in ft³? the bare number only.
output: 3417.06
